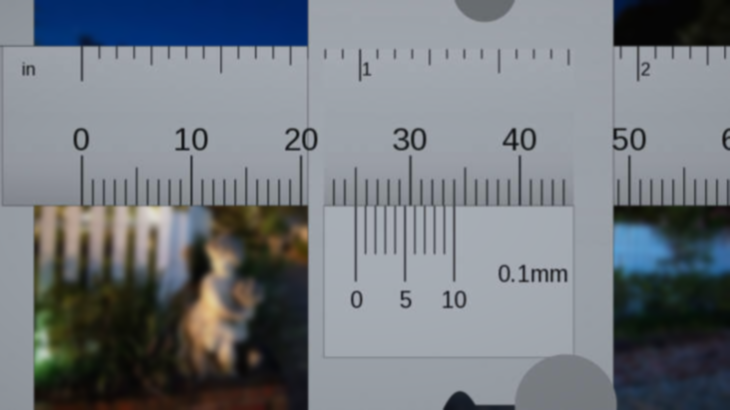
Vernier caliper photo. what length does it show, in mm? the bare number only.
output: 25.0
